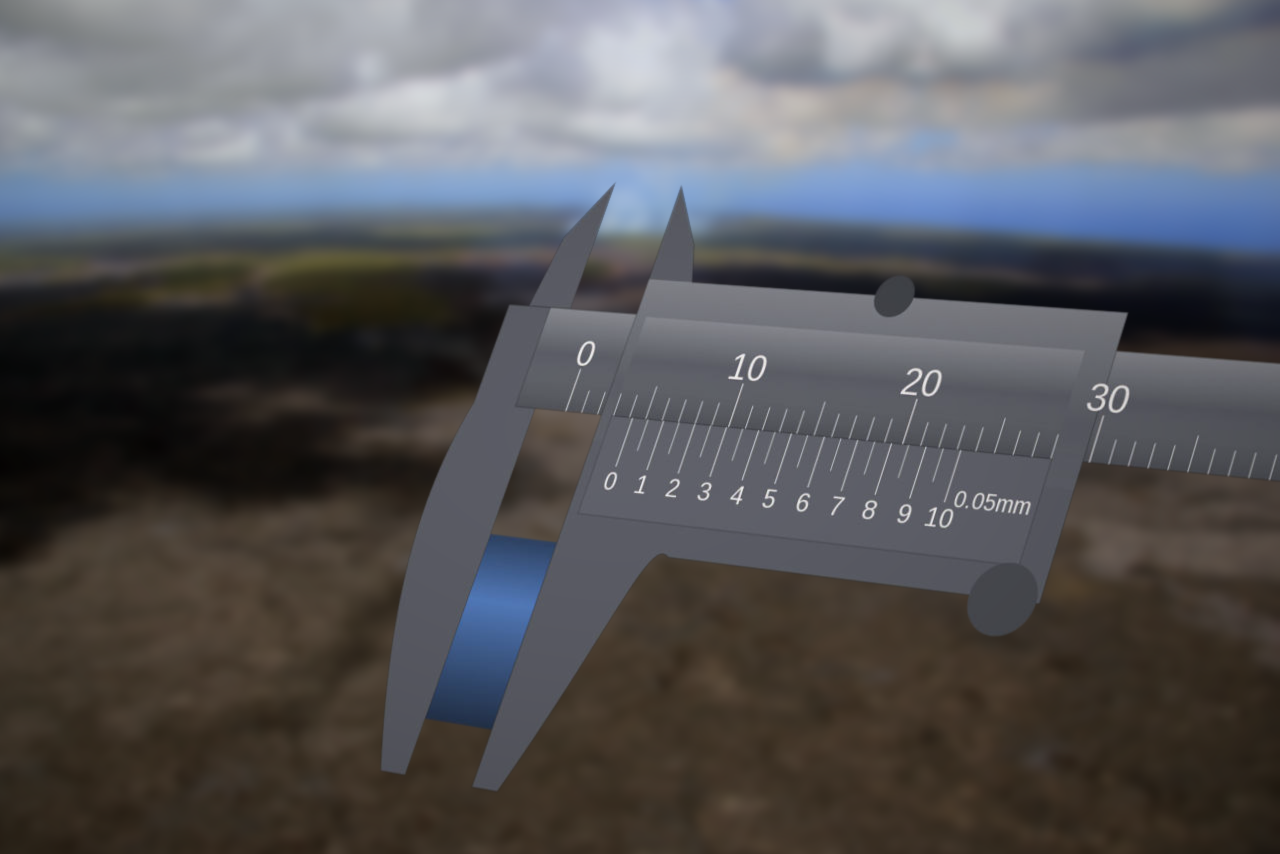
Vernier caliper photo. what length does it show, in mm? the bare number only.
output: 4.2
